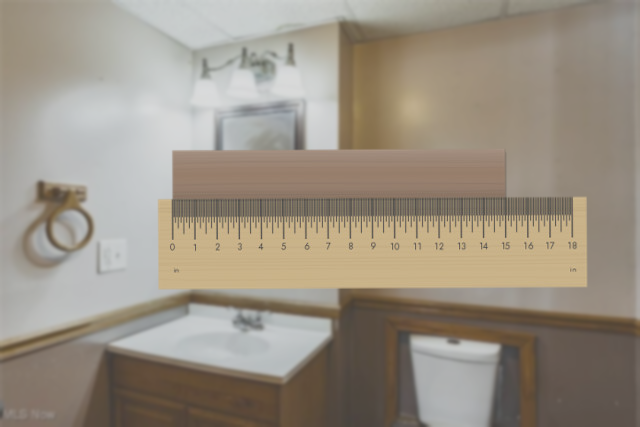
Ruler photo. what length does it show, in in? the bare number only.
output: 15
